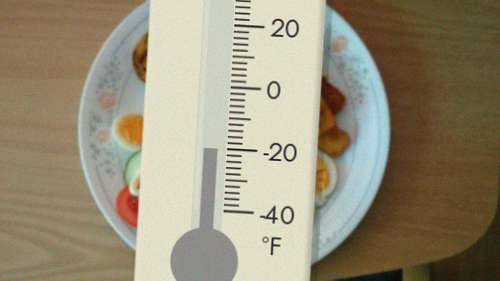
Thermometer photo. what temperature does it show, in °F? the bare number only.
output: -20
